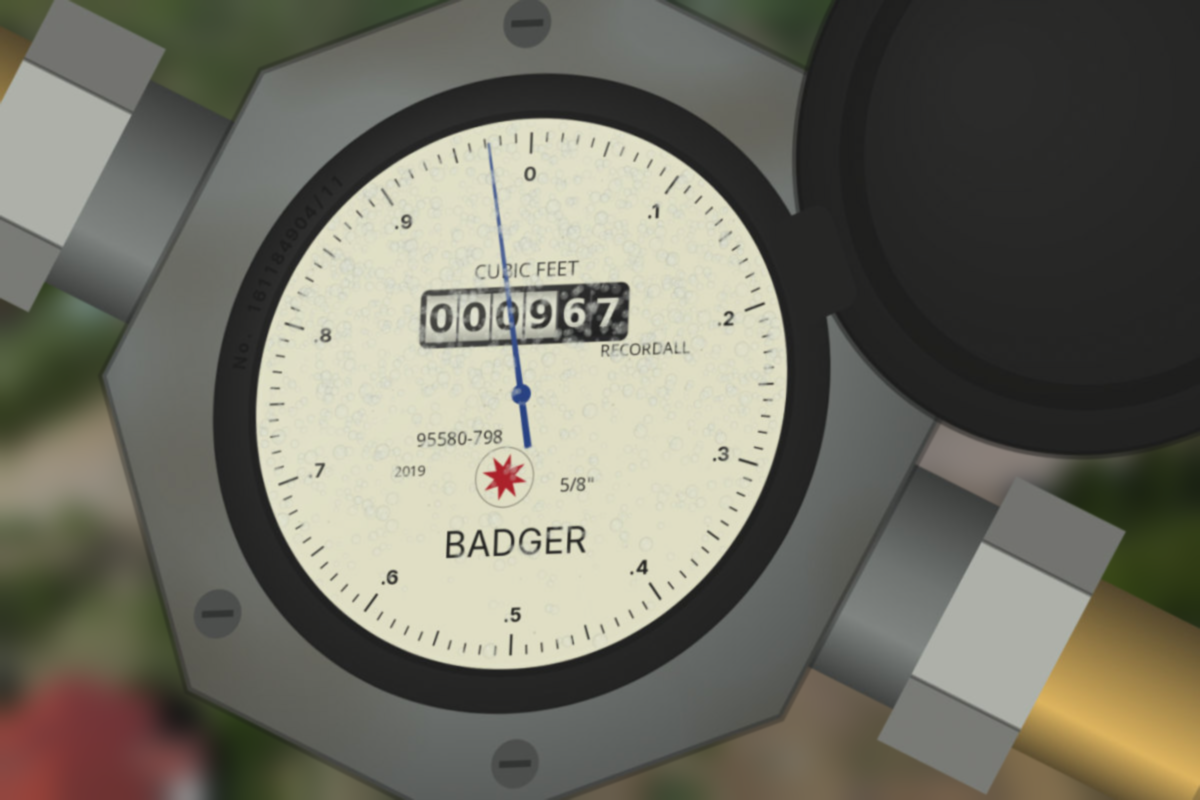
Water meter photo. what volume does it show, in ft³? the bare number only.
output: 966.97
